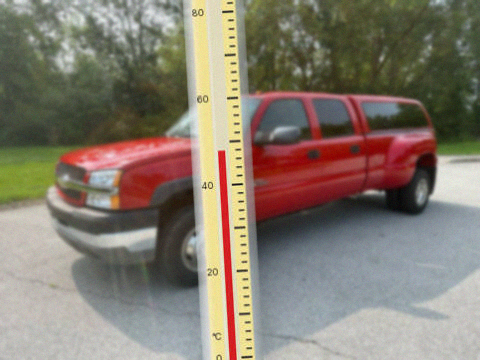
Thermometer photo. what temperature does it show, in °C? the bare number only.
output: 48
